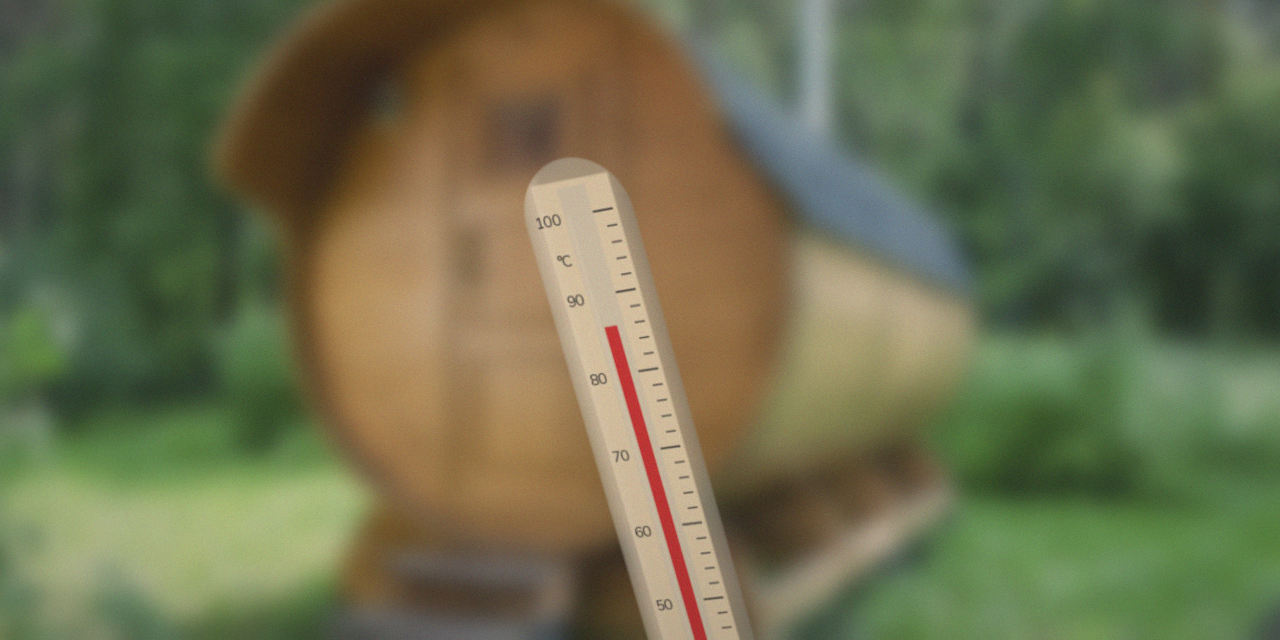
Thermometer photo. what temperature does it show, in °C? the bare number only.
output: 86
